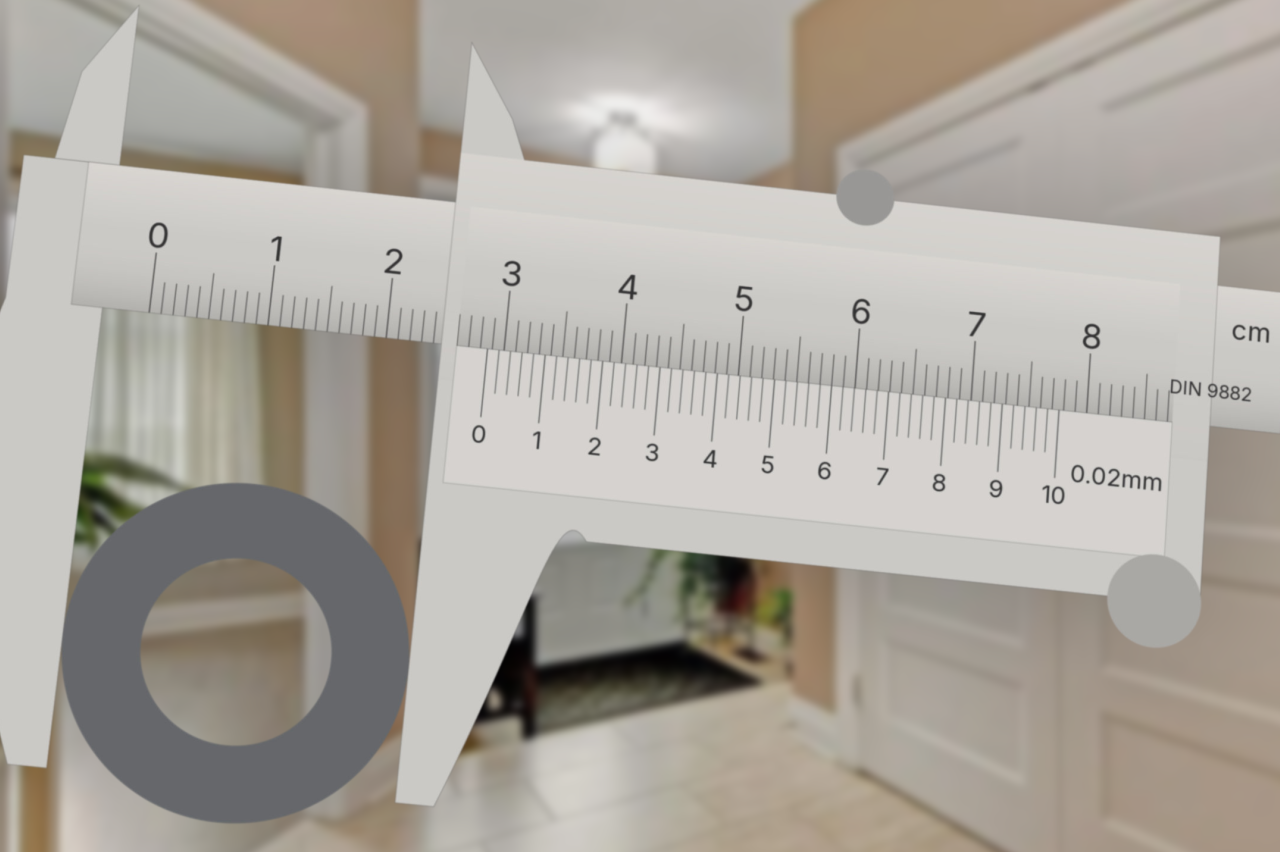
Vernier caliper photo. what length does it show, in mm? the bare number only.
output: 28.6
